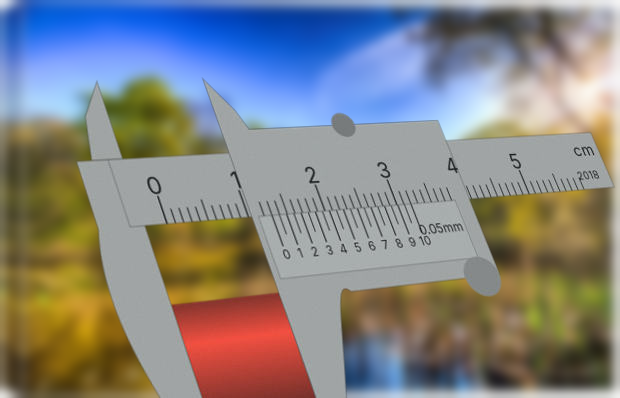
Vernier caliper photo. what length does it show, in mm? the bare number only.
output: 13.0
